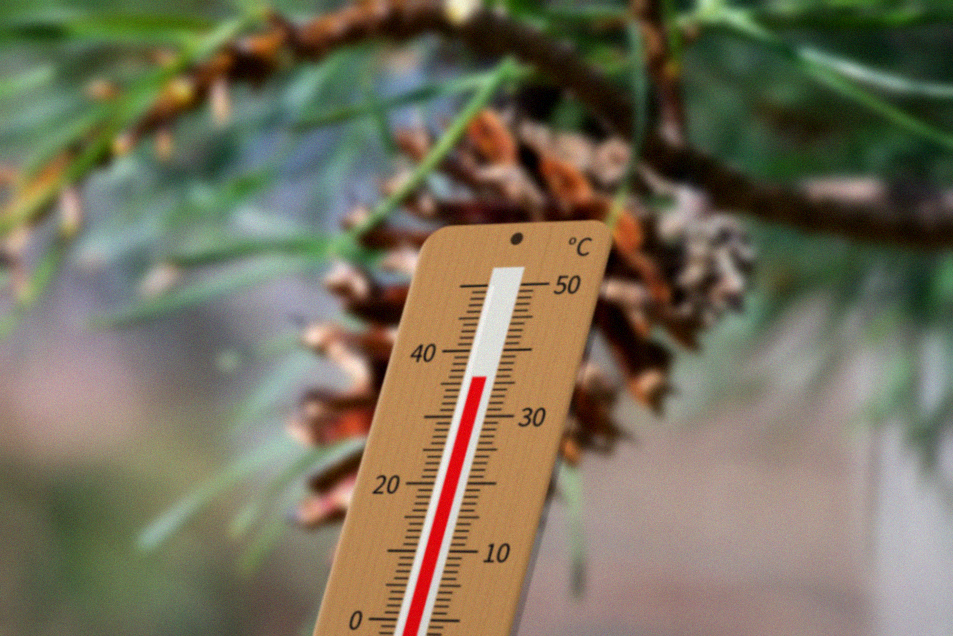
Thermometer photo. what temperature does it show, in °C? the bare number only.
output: 36
